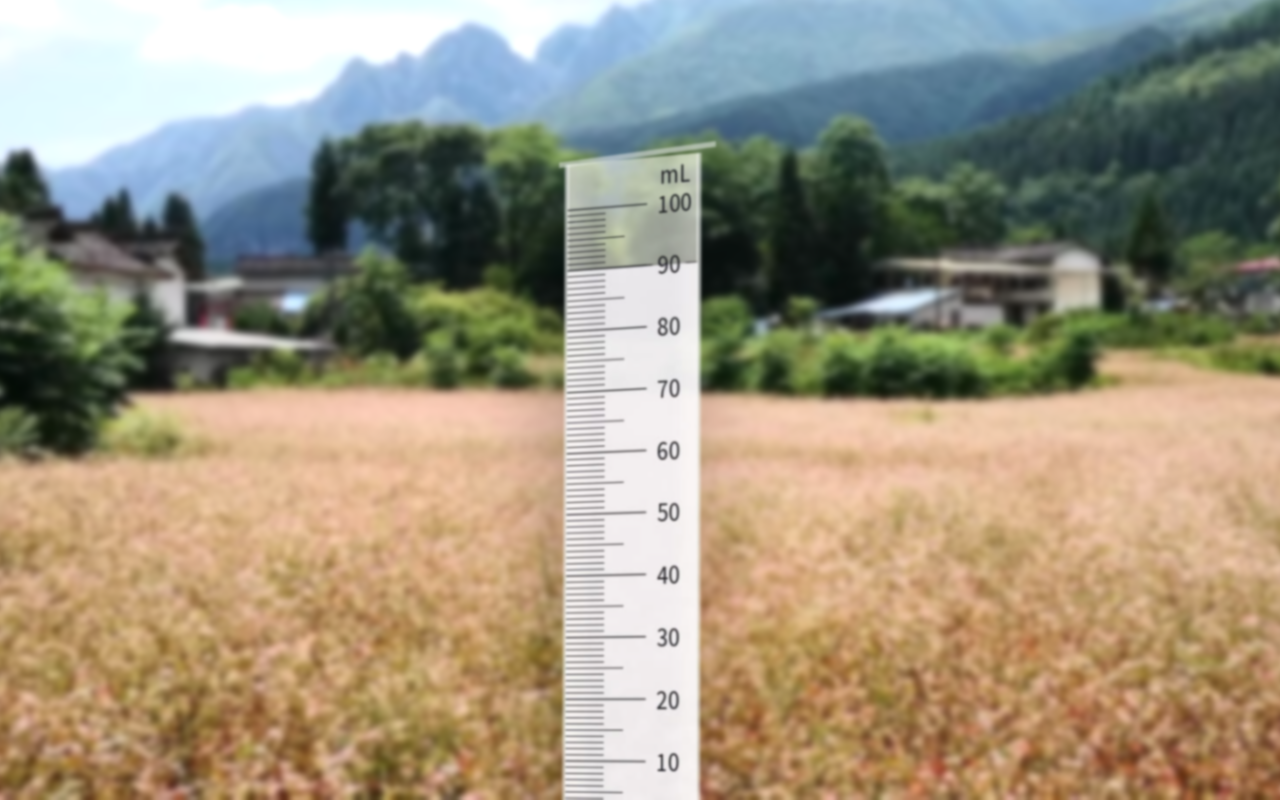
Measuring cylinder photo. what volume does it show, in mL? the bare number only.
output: 90
